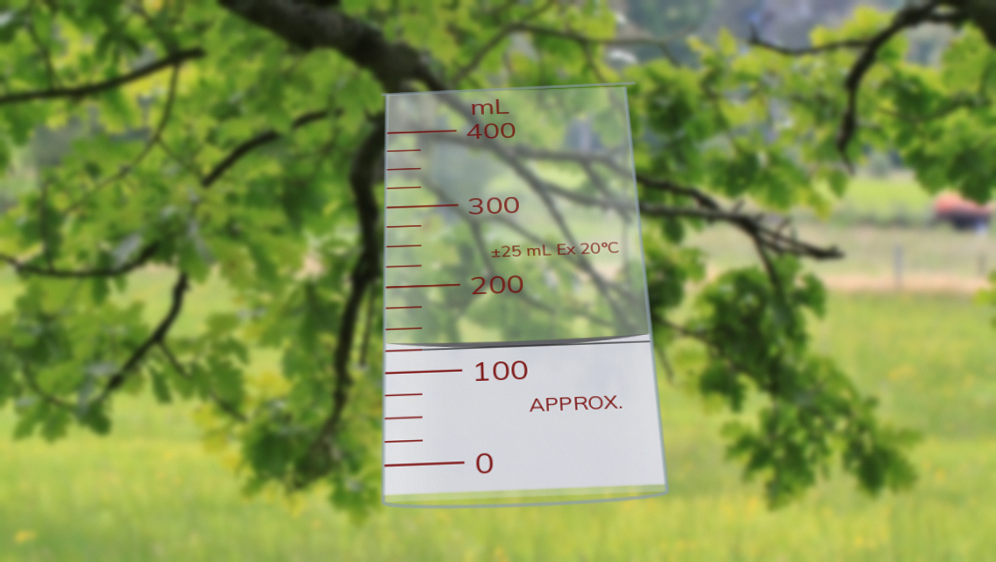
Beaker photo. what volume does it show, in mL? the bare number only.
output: 125
